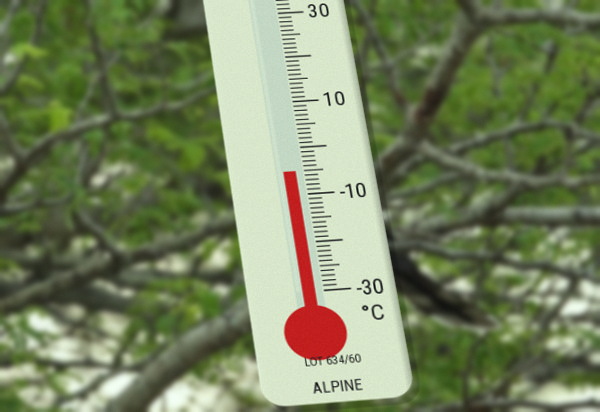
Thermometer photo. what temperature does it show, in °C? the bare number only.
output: -5
